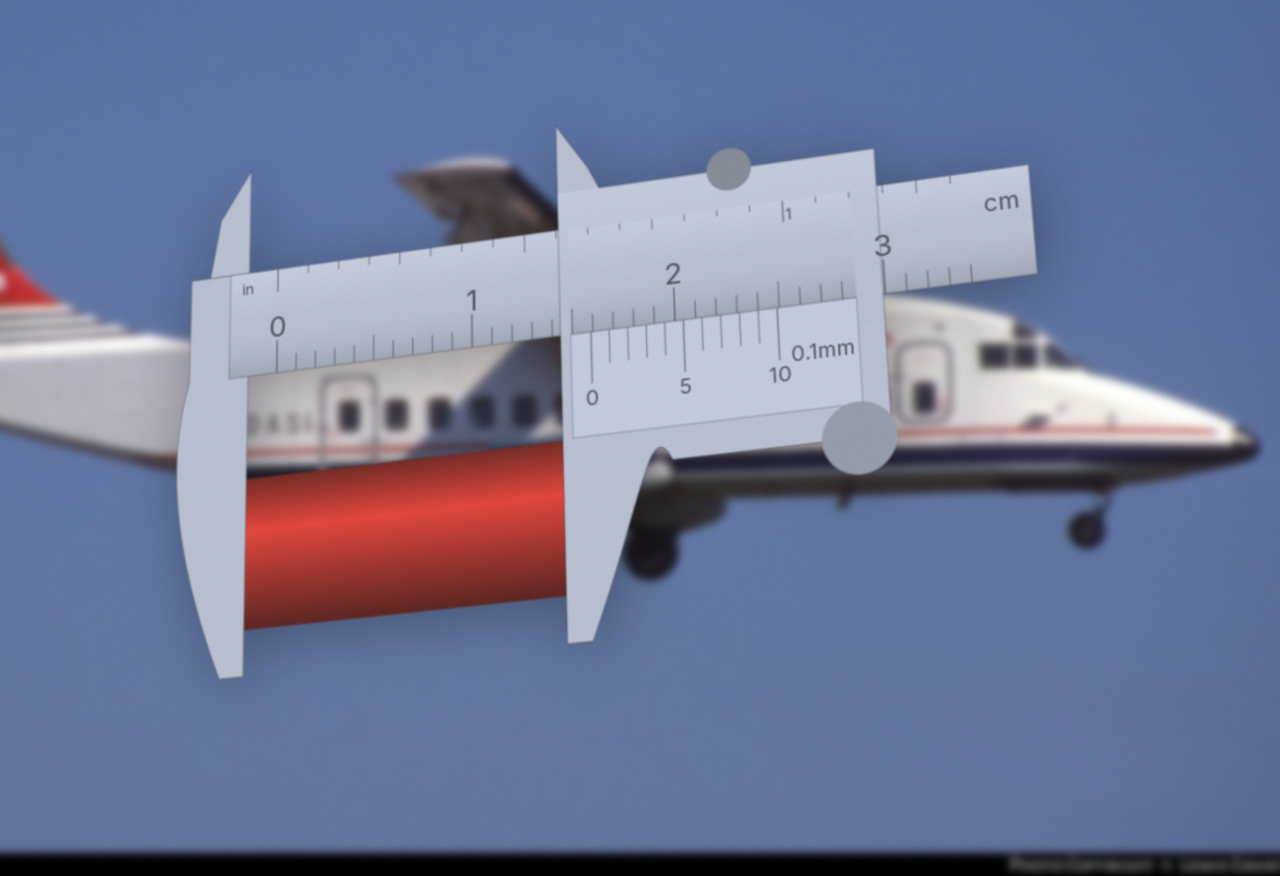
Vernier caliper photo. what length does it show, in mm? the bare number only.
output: 15.9
